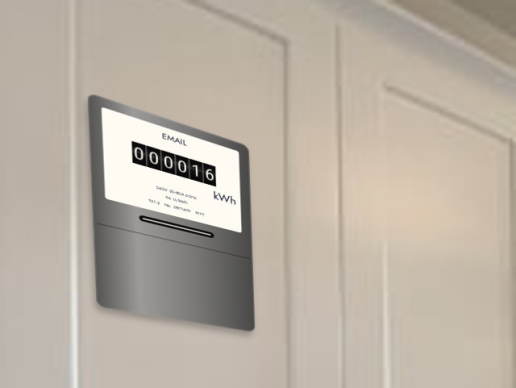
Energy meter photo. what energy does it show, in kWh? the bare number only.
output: 16
